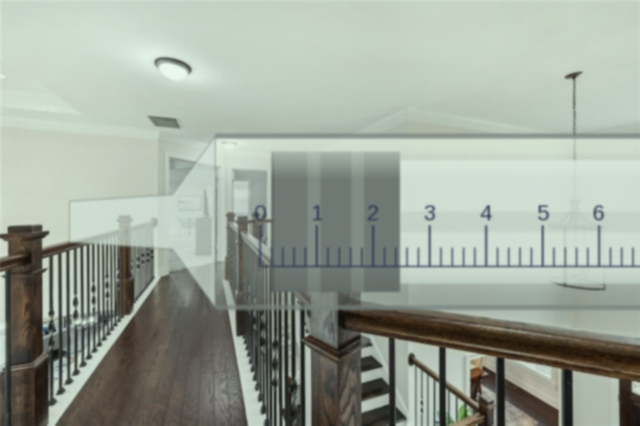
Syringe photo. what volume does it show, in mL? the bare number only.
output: 0.2
